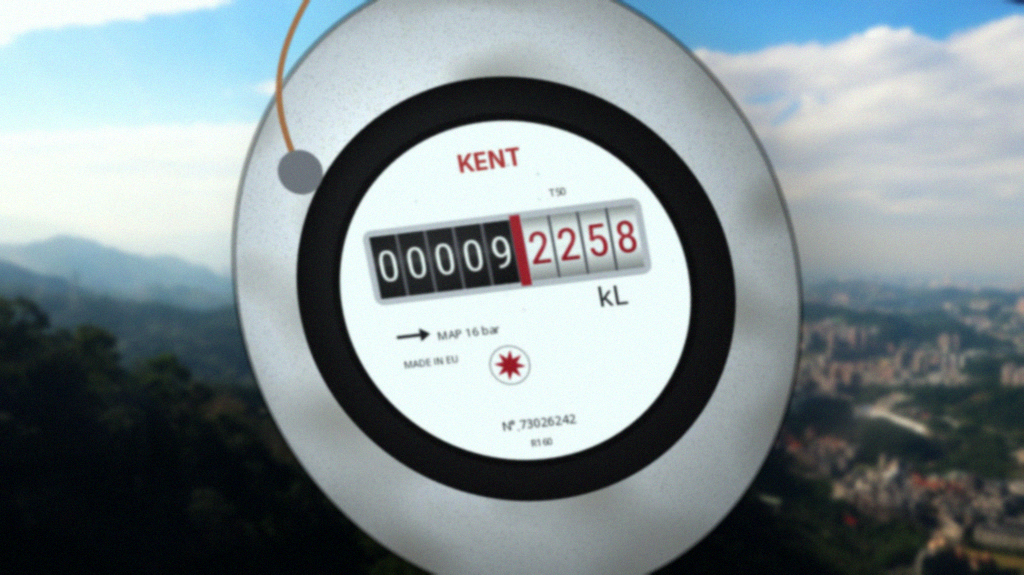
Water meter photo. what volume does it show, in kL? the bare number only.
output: 9.2258
